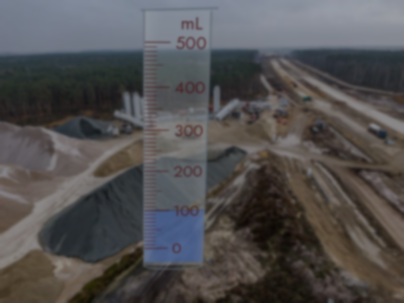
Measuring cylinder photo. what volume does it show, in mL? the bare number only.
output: 100
